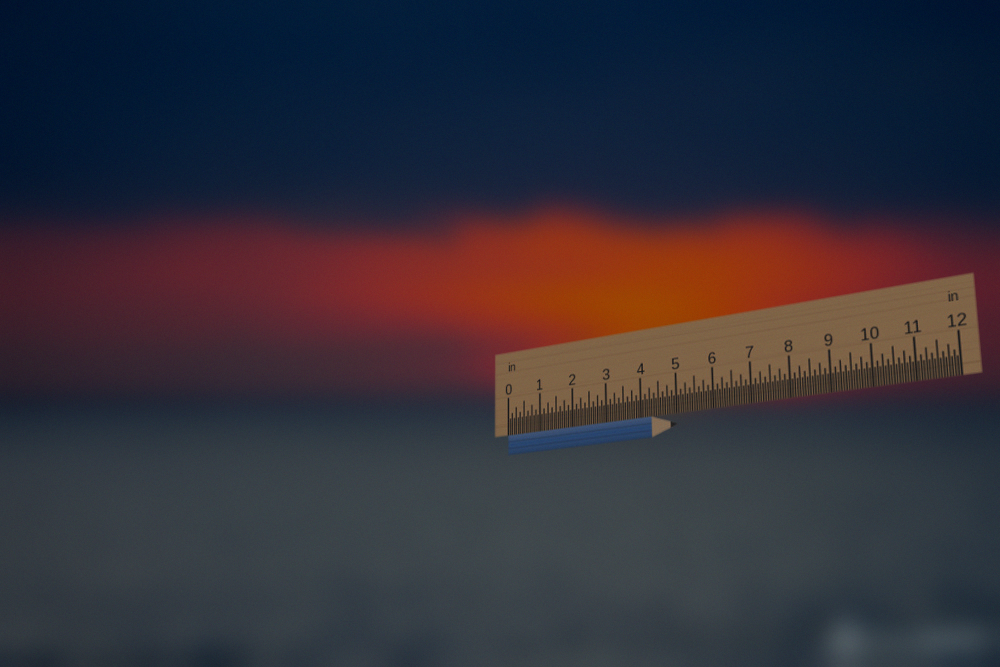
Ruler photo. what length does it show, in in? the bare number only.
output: 5
